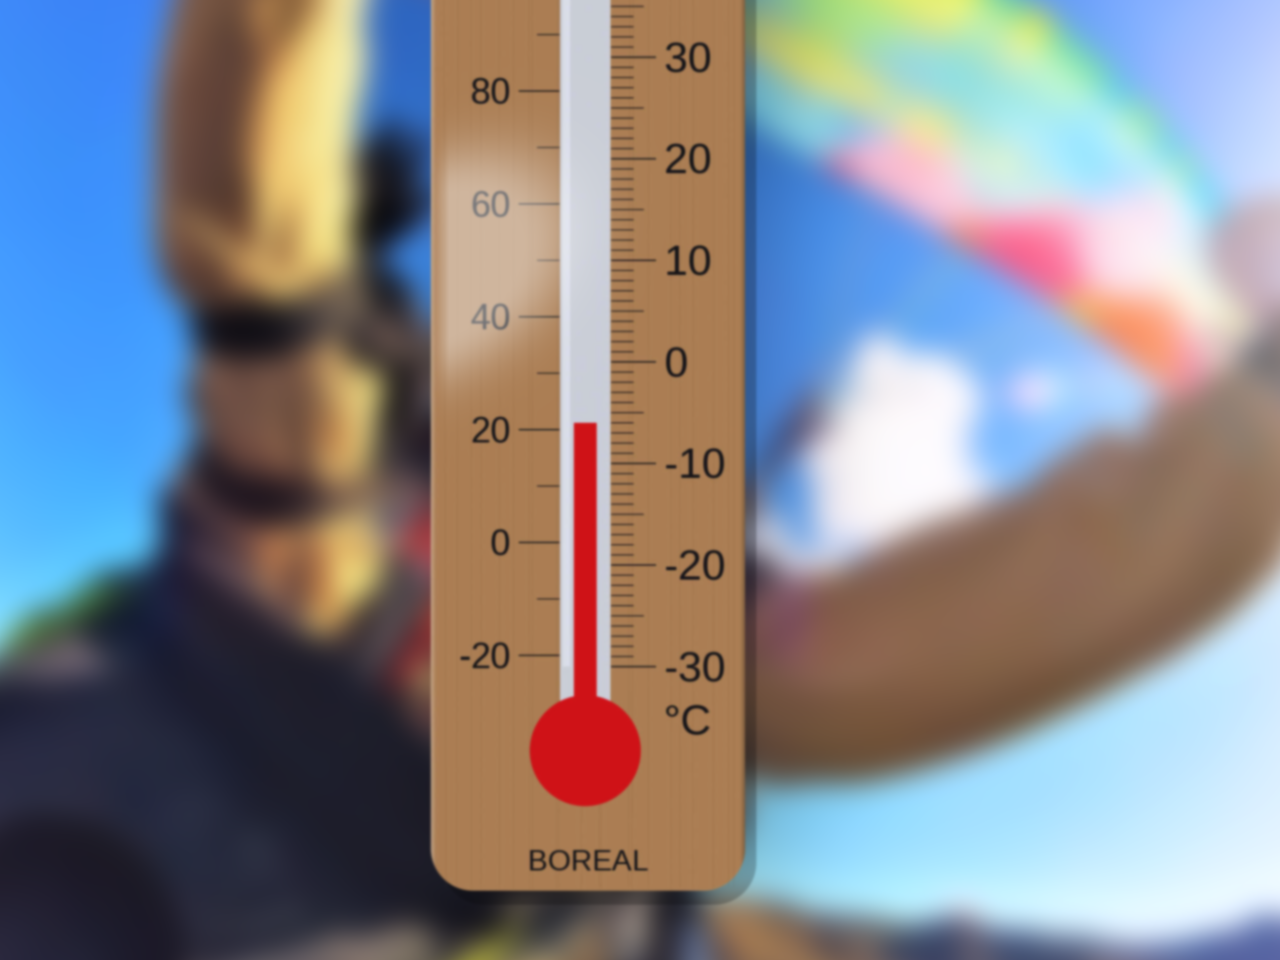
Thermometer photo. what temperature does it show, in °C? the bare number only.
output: -6
